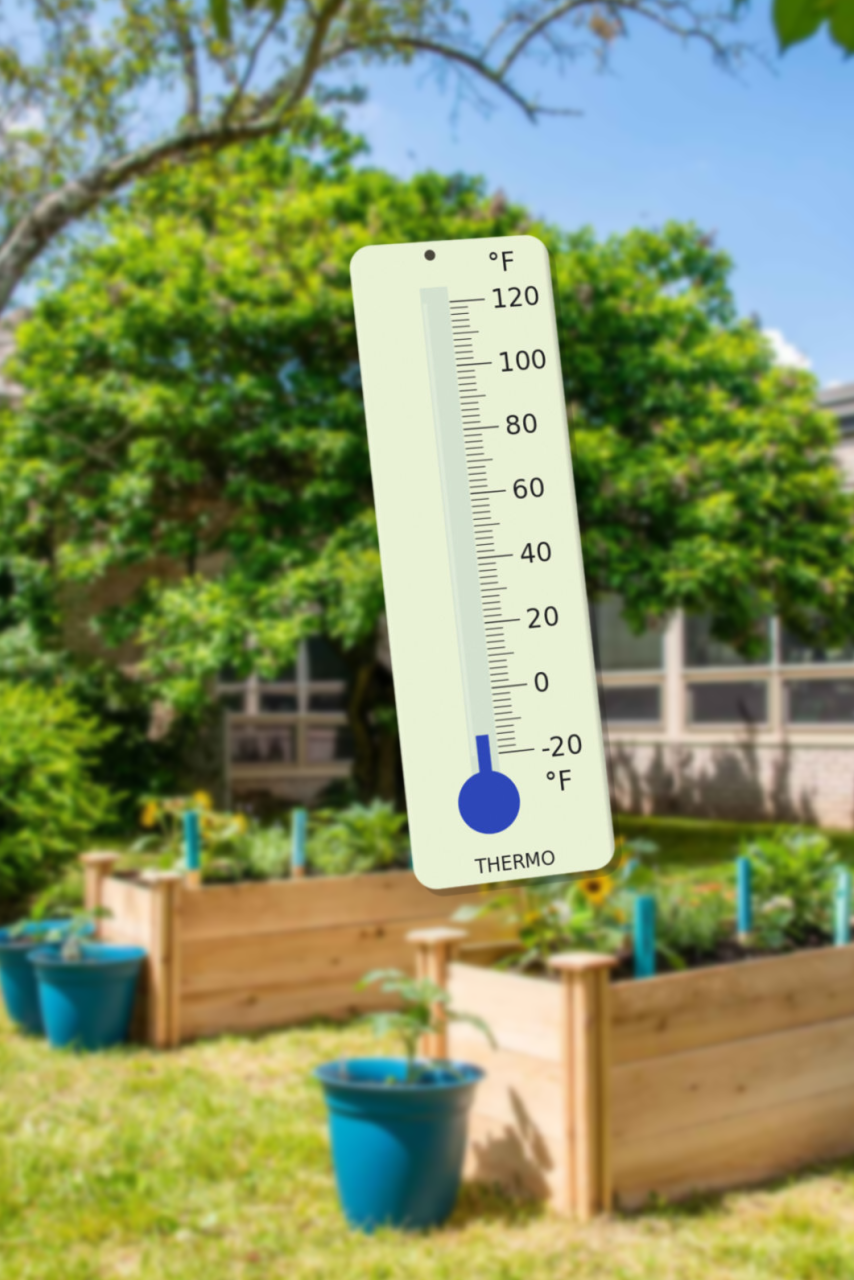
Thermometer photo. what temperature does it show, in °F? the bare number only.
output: -14
